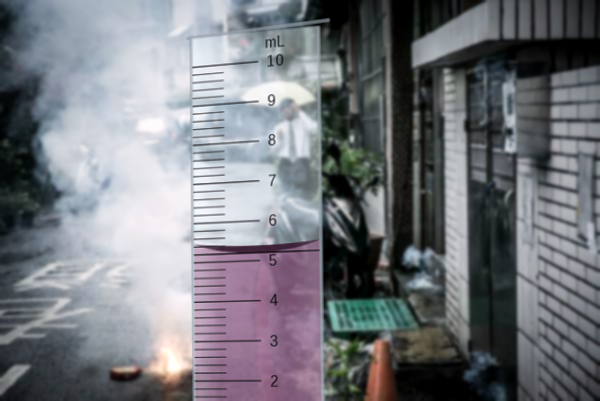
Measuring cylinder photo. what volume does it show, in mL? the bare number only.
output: 5.2
